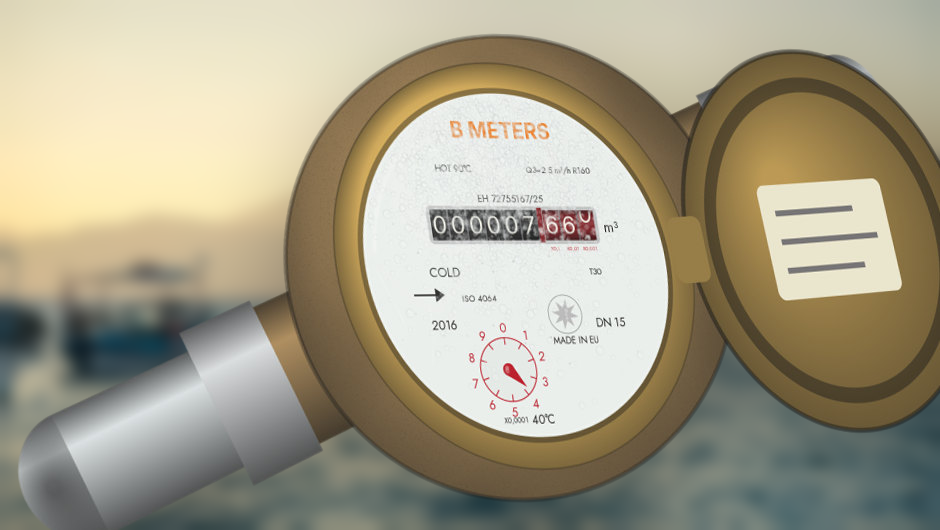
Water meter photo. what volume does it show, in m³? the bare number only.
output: 7.6603
